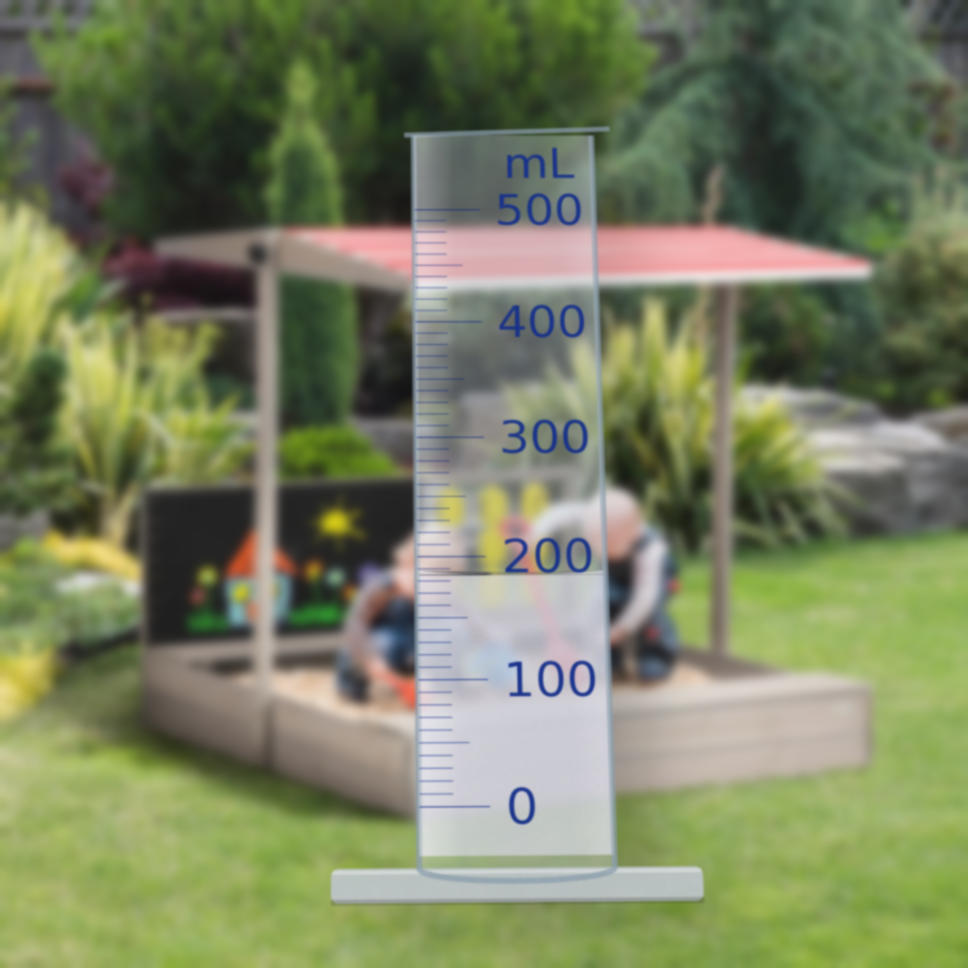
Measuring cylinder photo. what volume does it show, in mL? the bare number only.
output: 185
